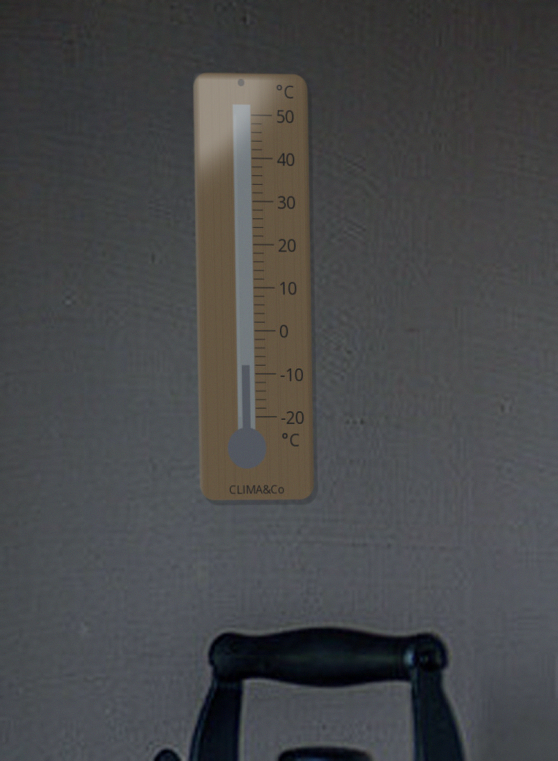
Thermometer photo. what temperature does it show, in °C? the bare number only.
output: -8
